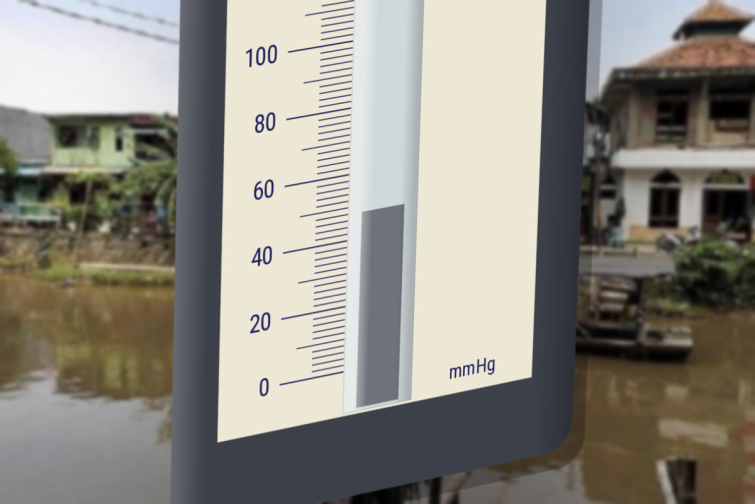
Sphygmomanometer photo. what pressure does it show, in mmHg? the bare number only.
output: 48
